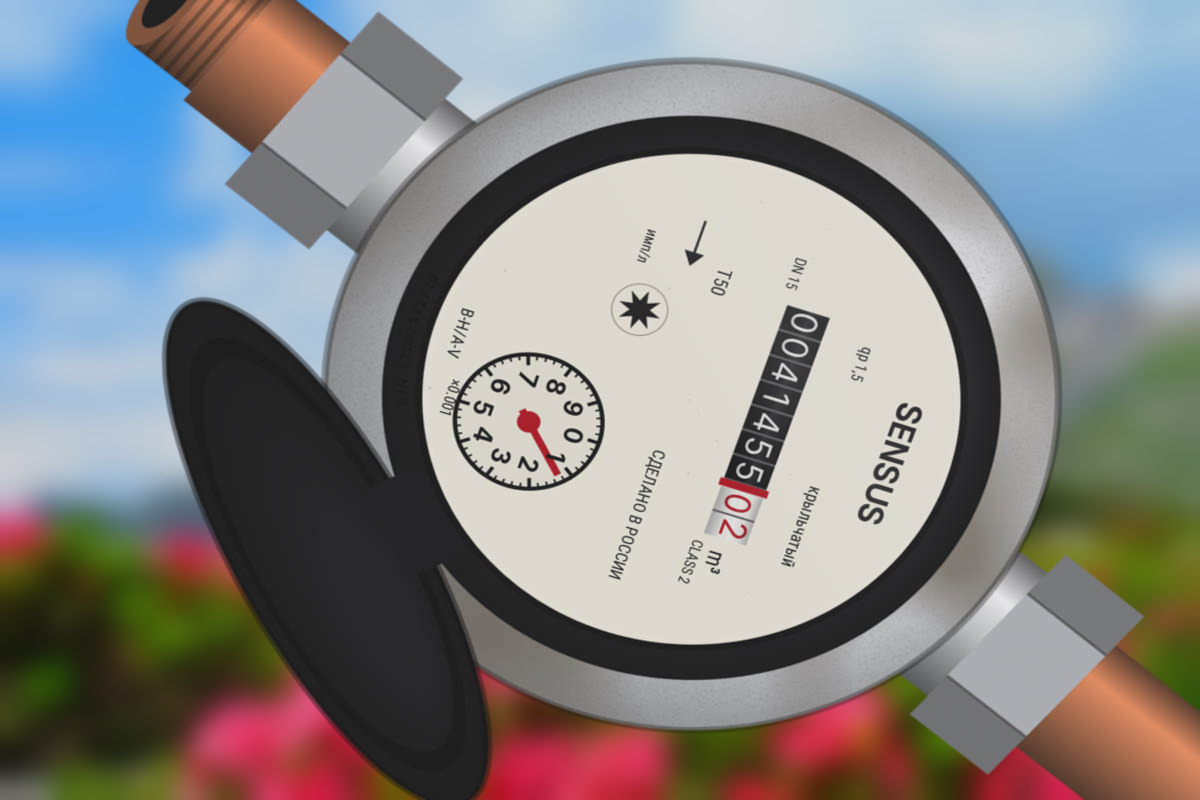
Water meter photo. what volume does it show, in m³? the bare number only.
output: 41455.021
